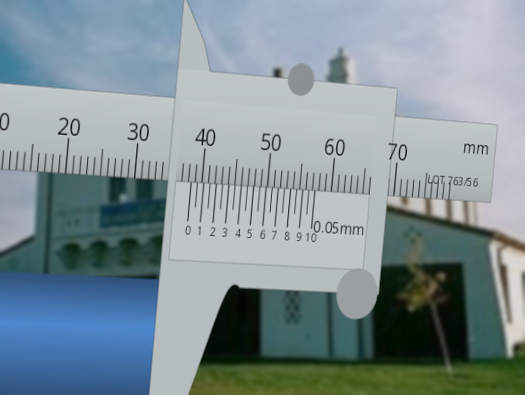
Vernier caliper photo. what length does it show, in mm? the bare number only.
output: 38.4
